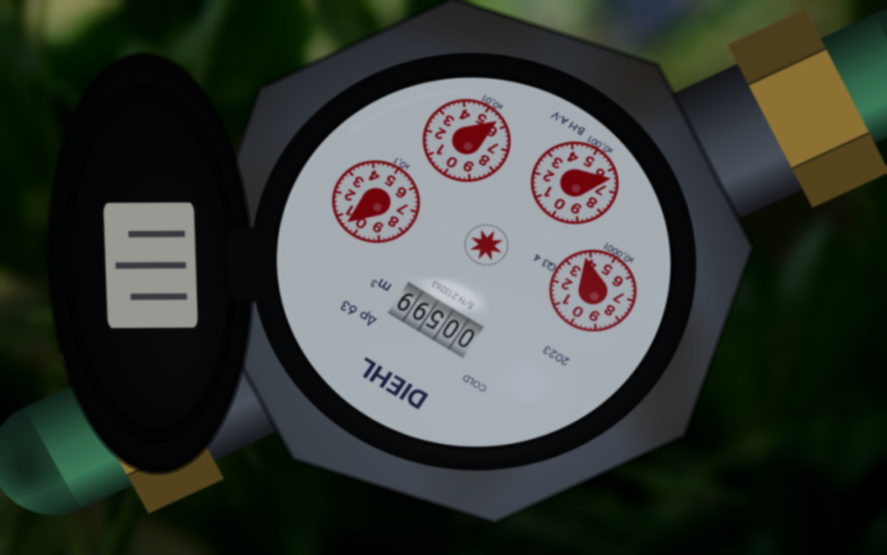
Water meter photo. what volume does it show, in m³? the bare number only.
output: 599.0563
